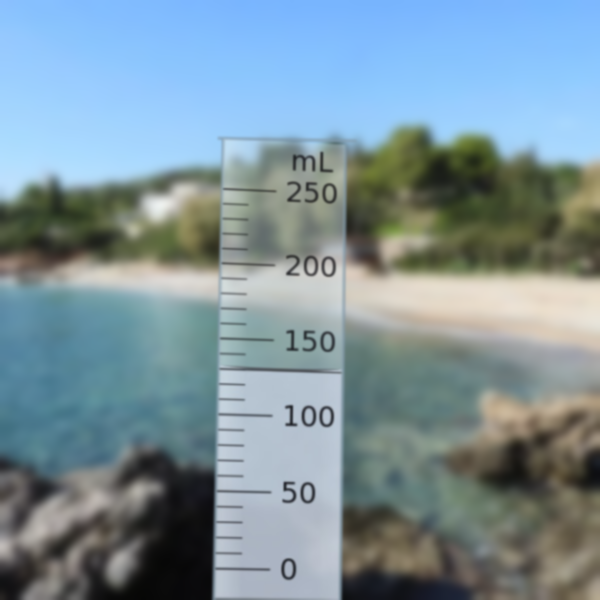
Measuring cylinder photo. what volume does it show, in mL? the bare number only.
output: 130
